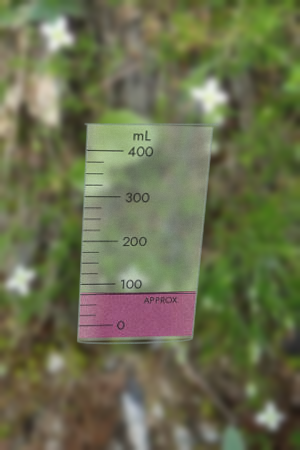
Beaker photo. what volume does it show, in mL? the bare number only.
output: 75
